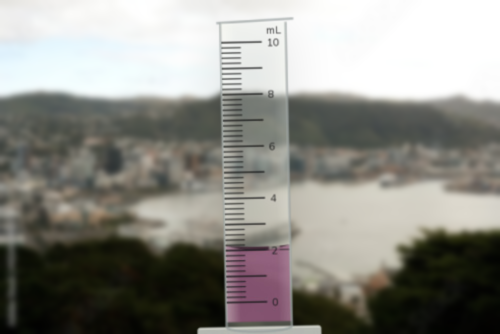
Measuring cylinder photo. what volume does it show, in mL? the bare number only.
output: 2
